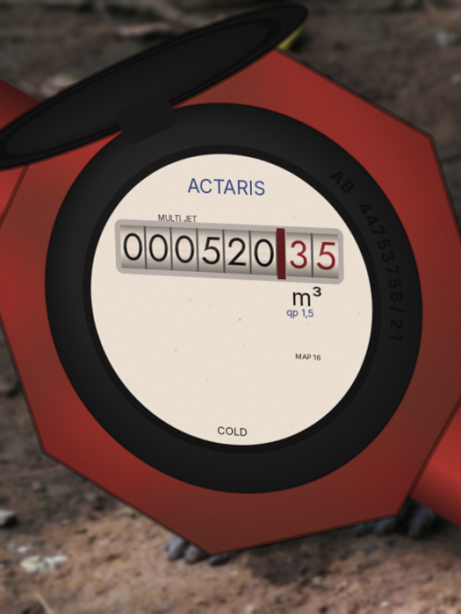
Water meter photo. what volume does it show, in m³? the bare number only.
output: 520.35
